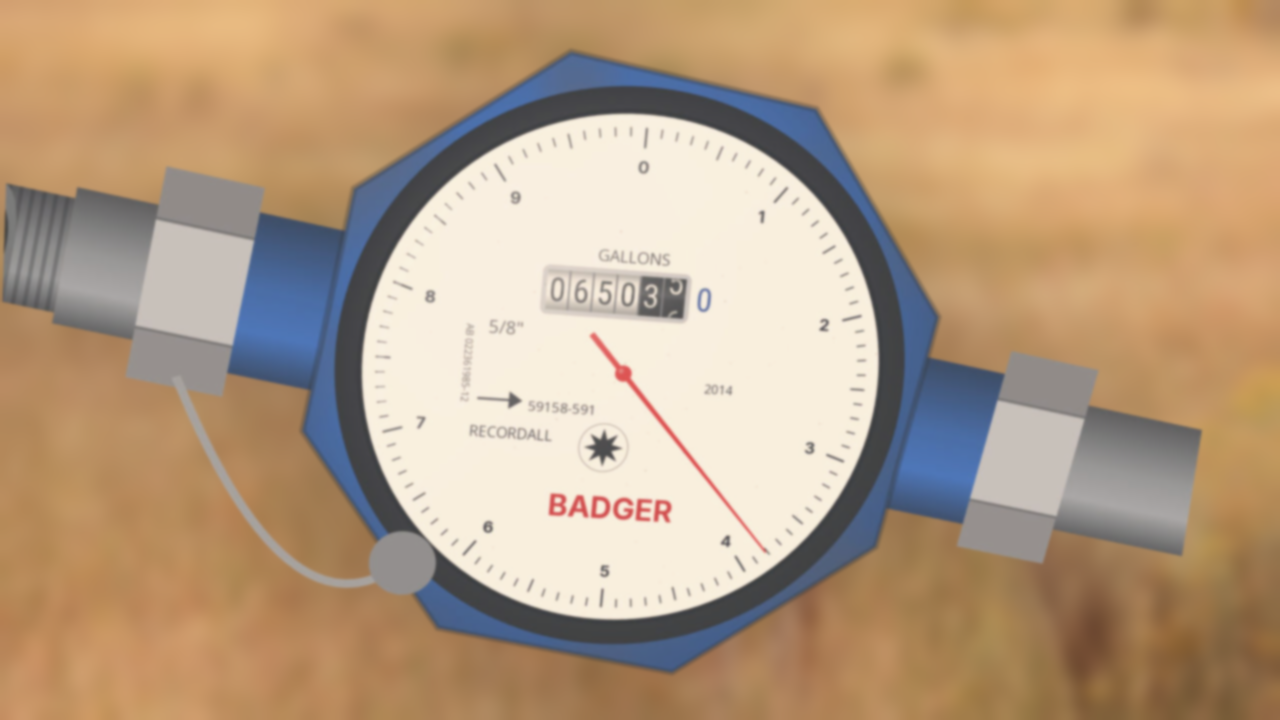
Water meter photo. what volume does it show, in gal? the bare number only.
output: 650353.8
